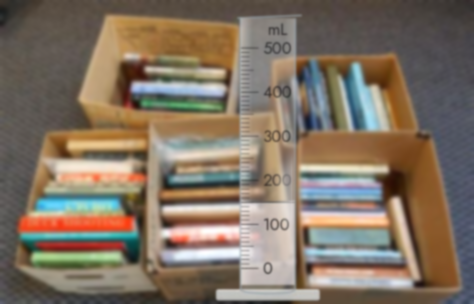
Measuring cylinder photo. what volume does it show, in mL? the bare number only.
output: 150
